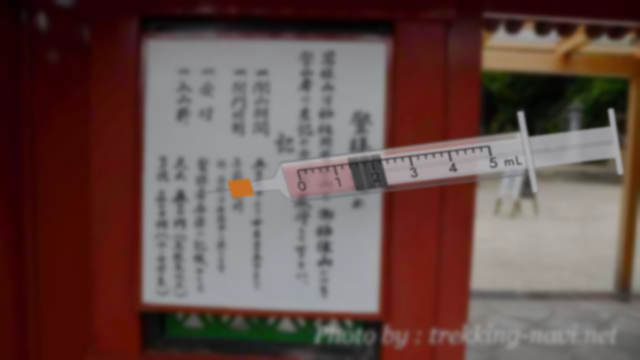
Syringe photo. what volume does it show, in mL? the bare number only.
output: 1.4
